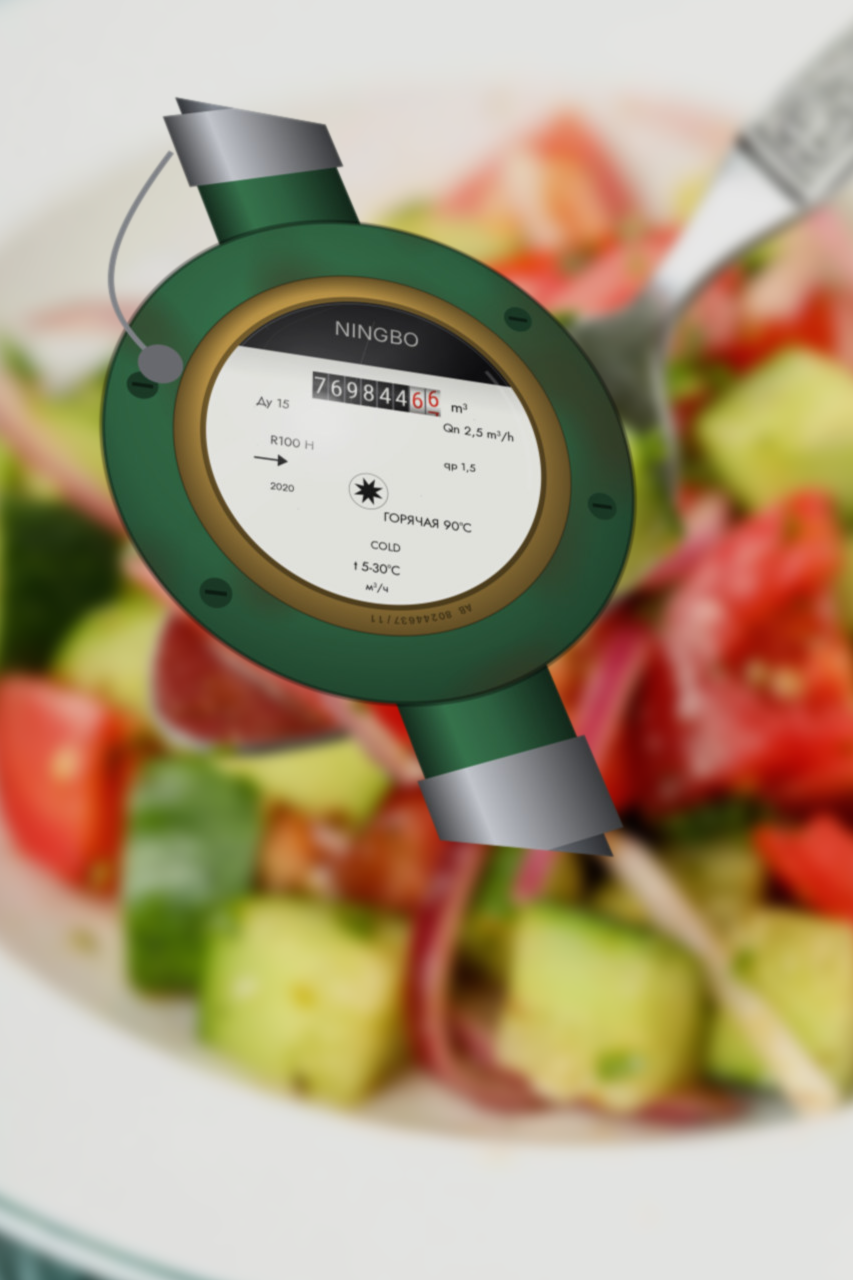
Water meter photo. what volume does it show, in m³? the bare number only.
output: 769844.66
